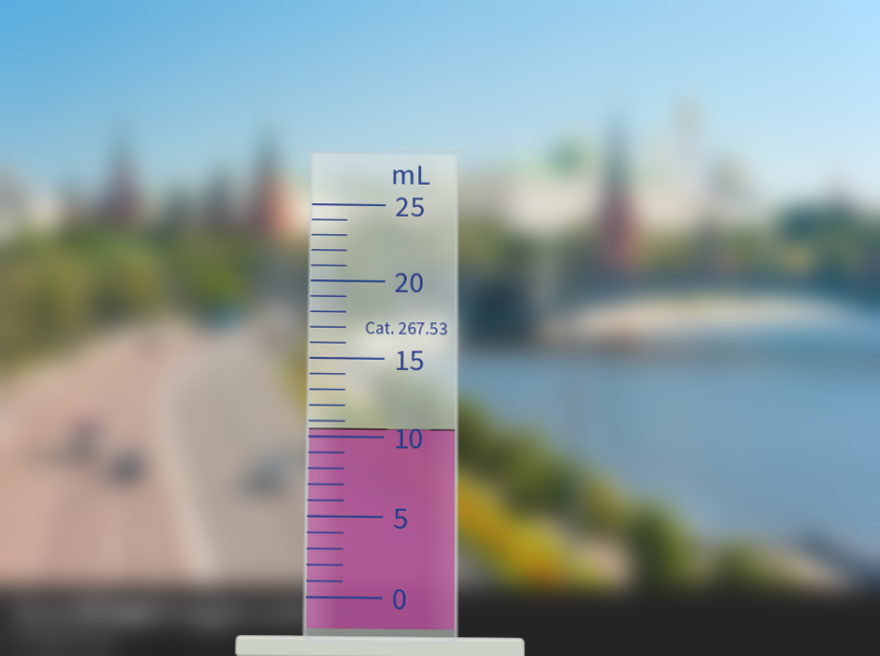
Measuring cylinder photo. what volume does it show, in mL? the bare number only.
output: 10.5
